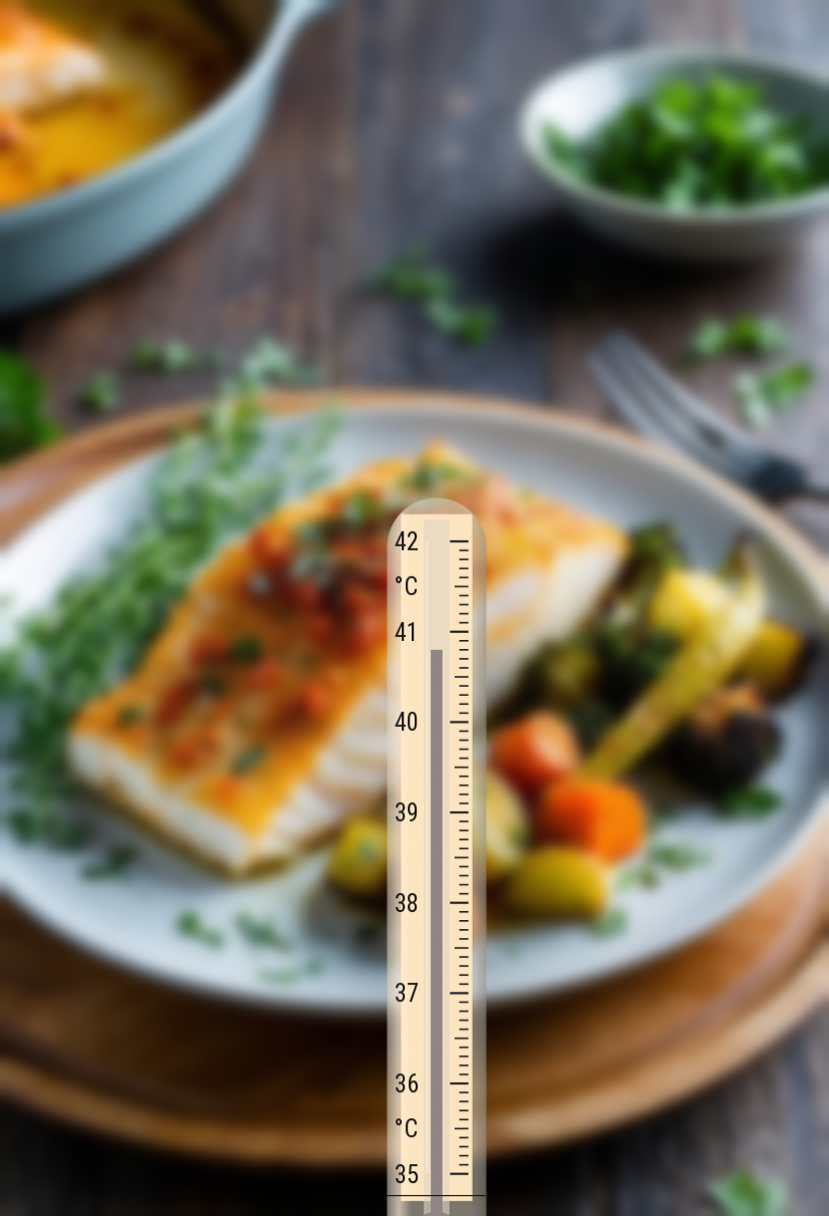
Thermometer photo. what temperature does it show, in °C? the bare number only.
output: 40.8
